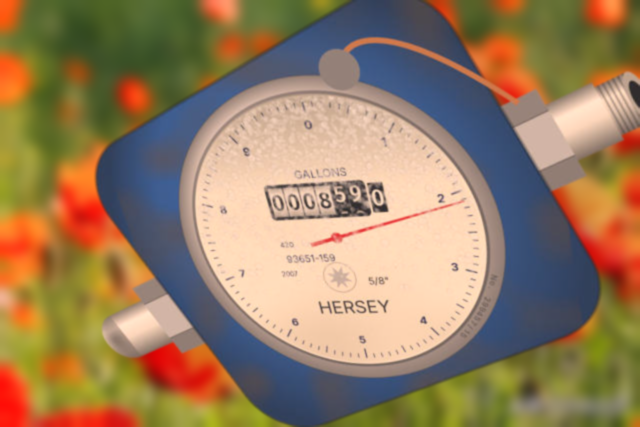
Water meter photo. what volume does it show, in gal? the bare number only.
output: 8592.1
